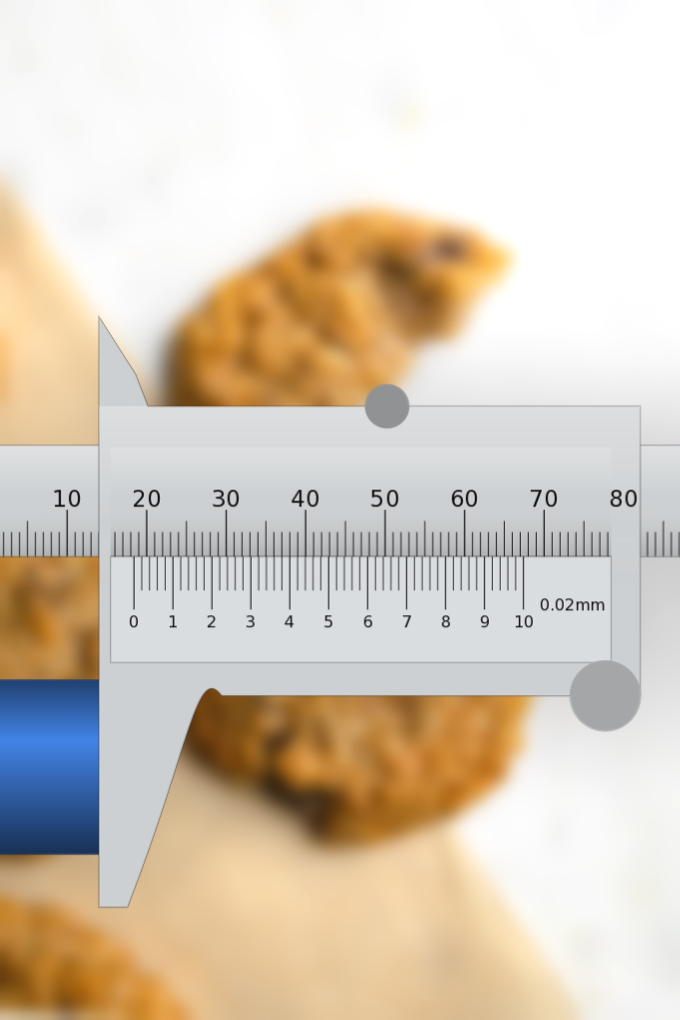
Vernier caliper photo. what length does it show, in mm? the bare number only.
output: 18.4
